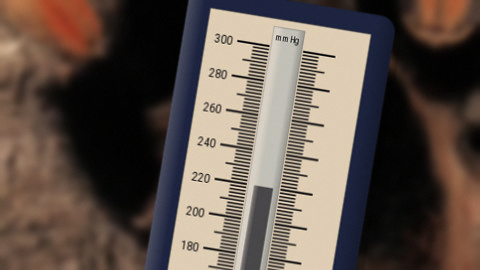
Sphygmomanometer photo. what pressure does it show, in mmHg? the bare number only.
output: 220
